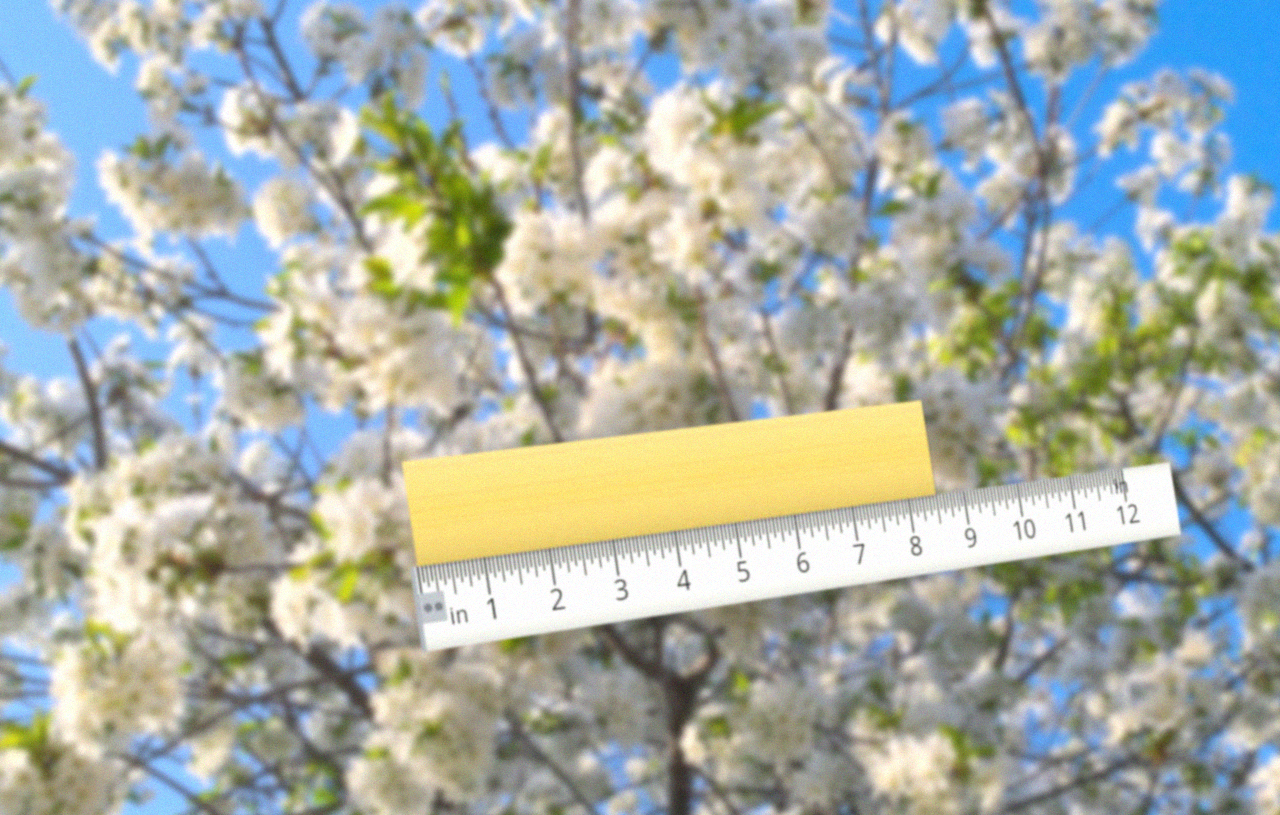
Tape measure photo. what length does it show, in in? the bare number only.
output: 8.5
